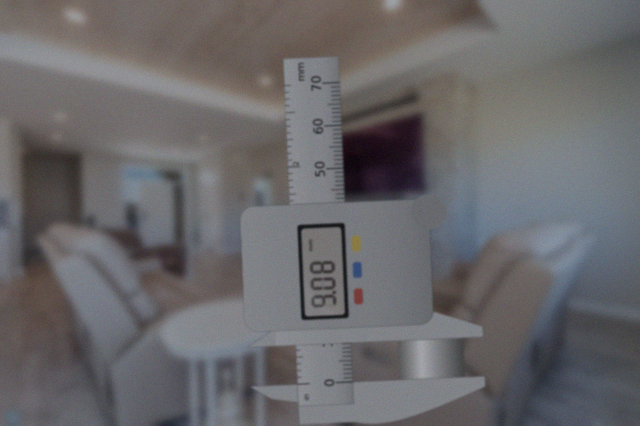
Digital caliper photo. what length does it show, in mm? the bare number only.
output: 9.08
